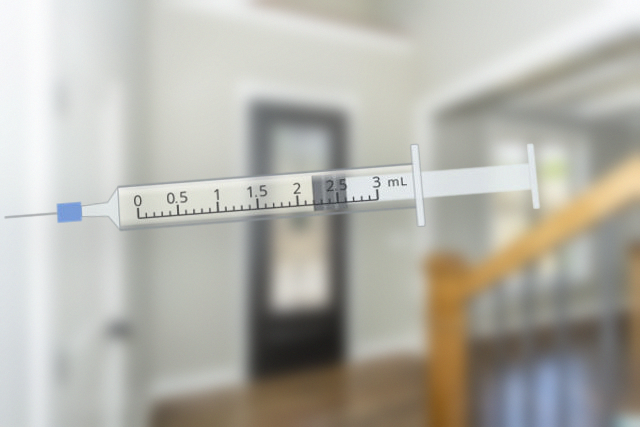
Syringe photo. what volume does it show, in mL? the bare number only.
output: 2.2
